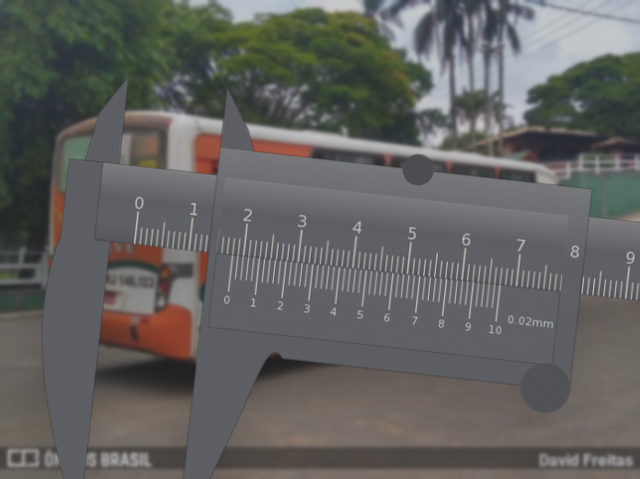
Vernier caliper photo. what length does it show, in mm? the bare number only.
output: 18.0
